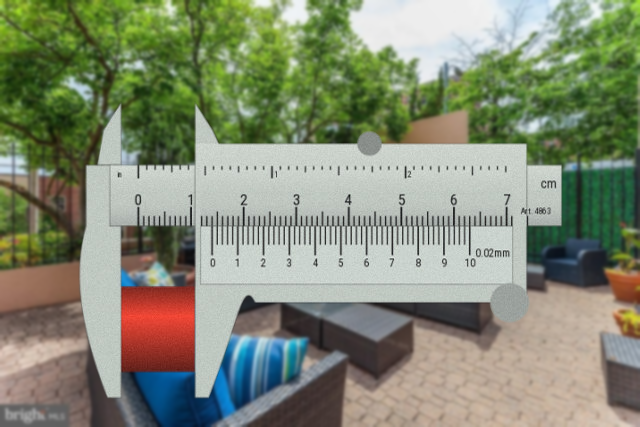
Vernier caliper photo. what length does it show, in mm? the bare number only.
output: 14.0
